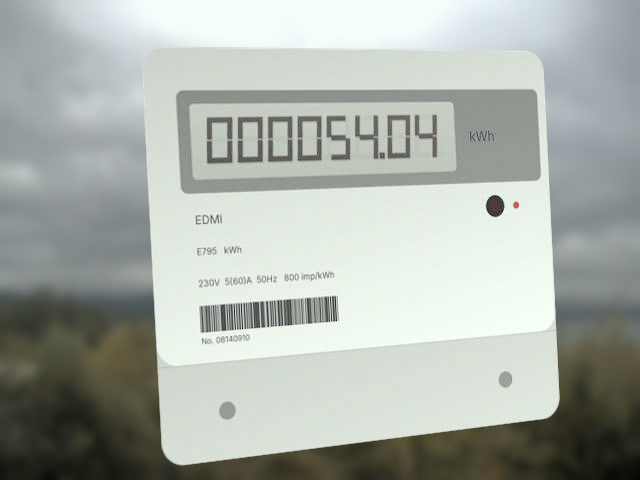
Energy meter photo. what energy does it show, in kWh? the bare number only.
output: 54.04
